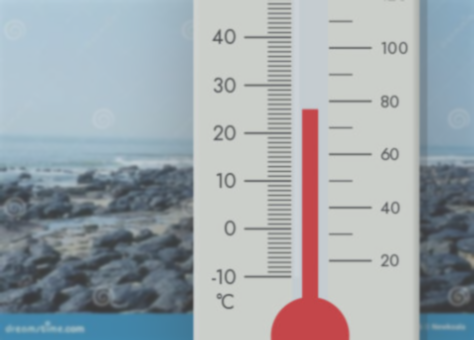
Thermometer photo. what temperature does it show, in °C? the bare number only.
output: 25
